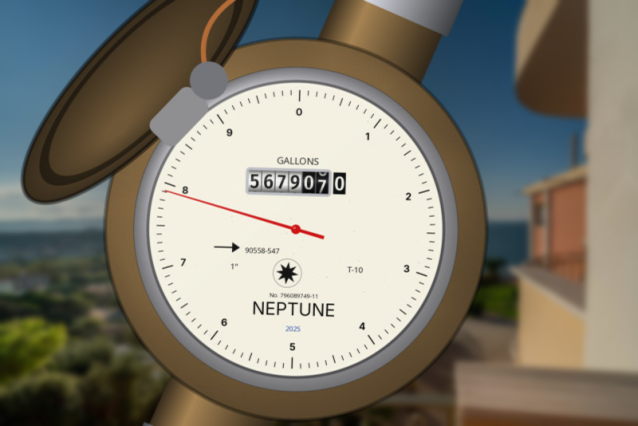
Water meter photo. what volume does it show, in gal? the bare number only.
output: 5679067.9
